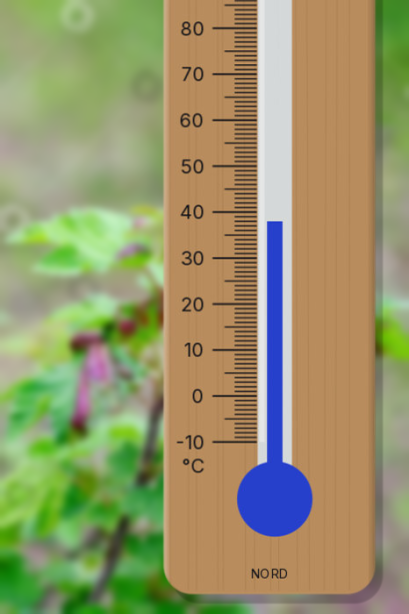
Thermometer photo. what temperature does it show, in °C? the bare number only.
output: 38
